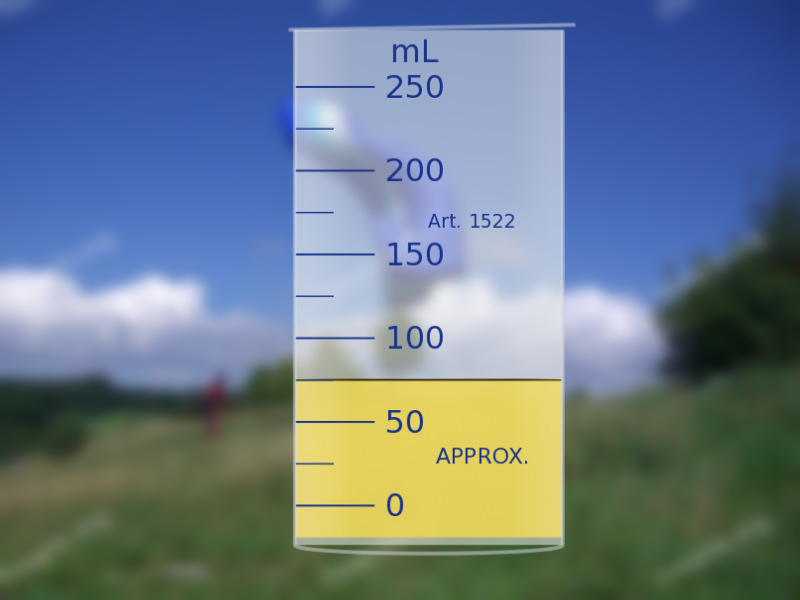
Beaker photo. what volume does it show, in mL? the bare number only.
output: 75
